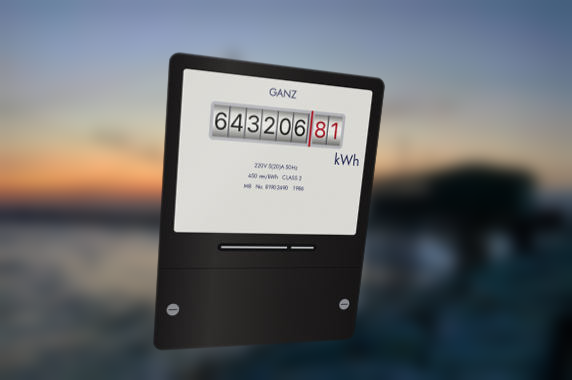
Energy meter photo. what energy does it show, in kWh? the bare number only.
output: 643206.81
